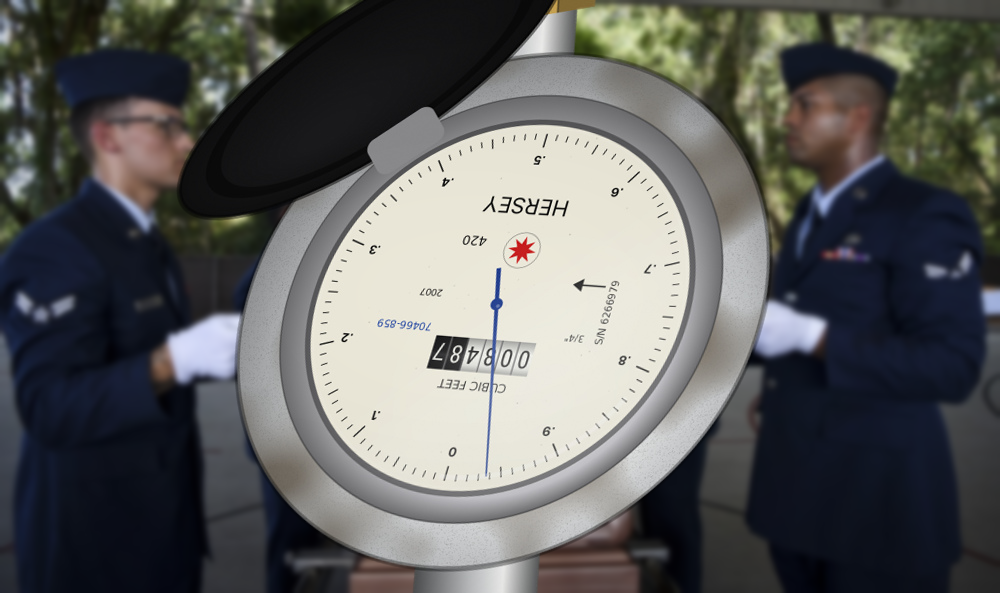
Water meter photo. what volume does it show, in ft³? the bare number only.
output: 8486.96
